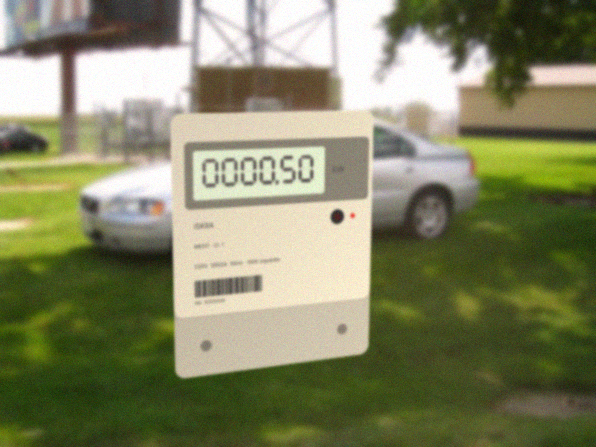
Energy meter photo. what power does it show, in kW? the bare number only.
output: 0.50
